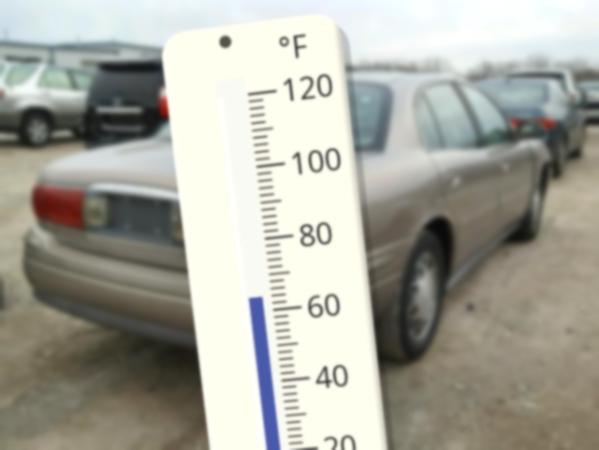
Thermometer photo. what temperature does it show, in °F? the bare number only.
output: 64
